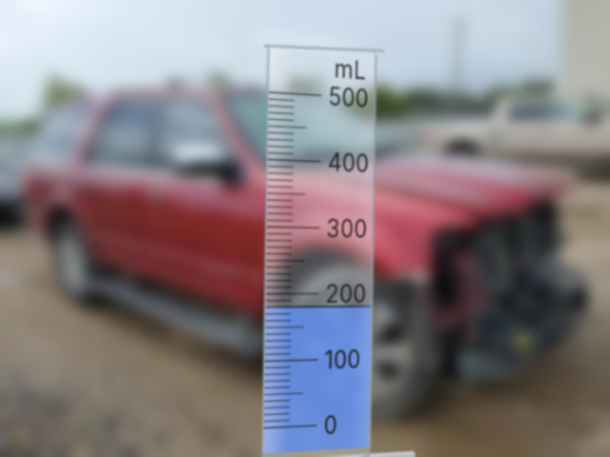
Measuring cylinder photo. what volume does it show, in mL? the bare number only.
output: 180
